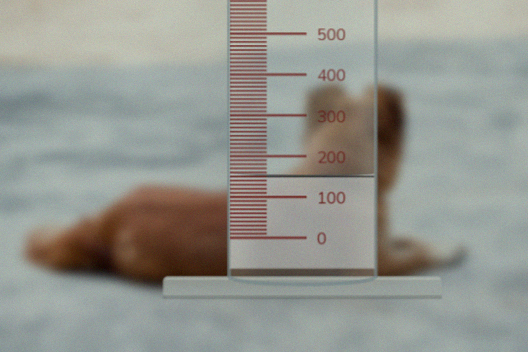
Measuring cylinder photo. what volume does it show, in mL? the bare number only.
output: 150
